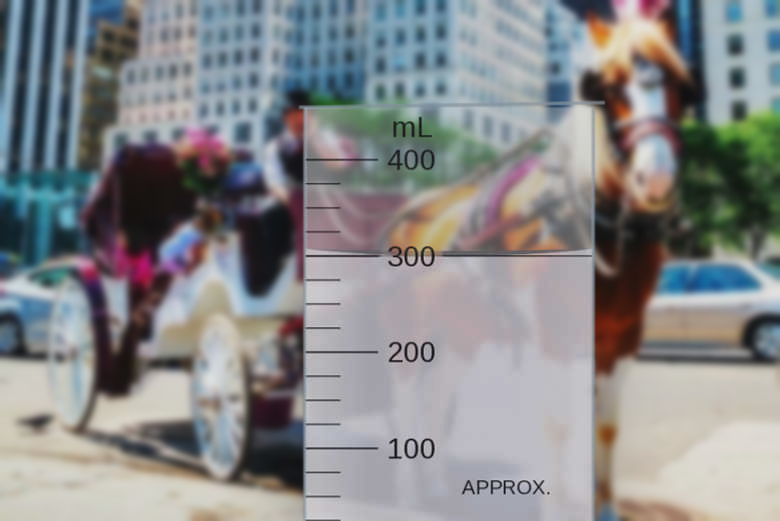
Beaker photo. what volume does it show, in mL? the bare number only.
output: 300
